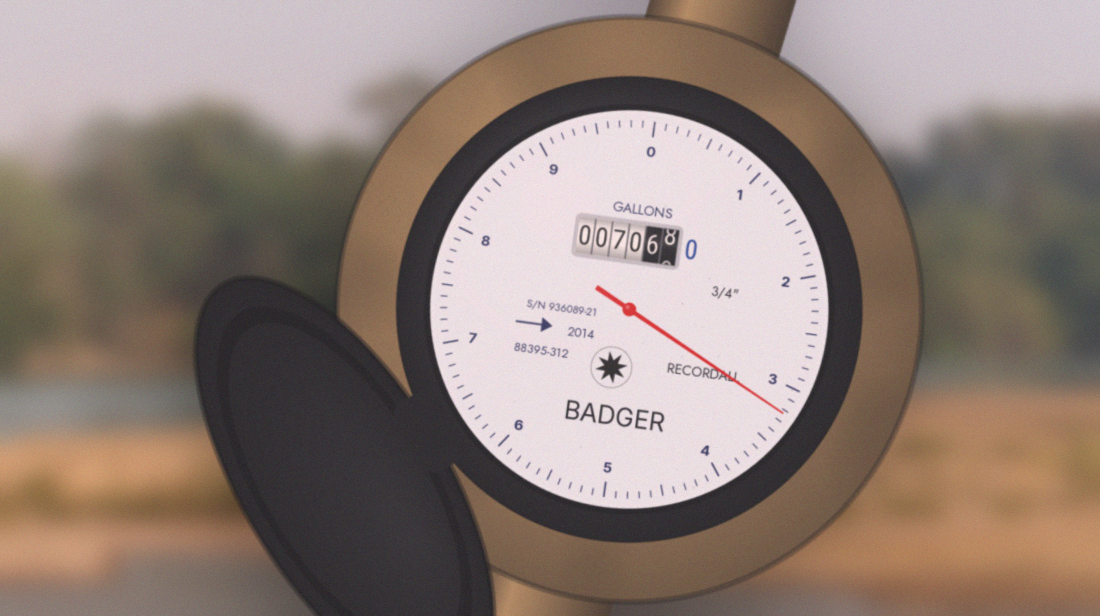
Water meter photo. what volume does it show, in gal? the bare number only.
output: 70683.2
